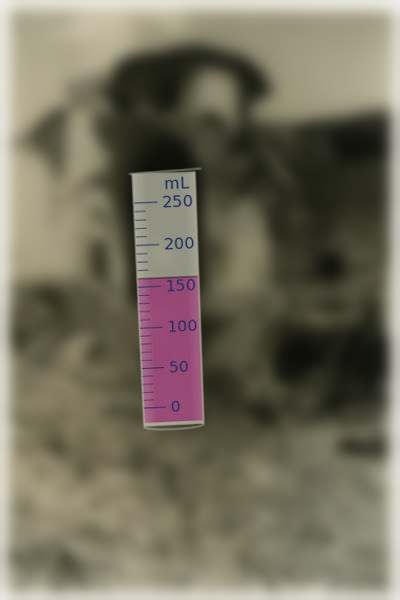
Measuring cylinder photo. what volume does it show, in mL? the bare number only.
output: 160
